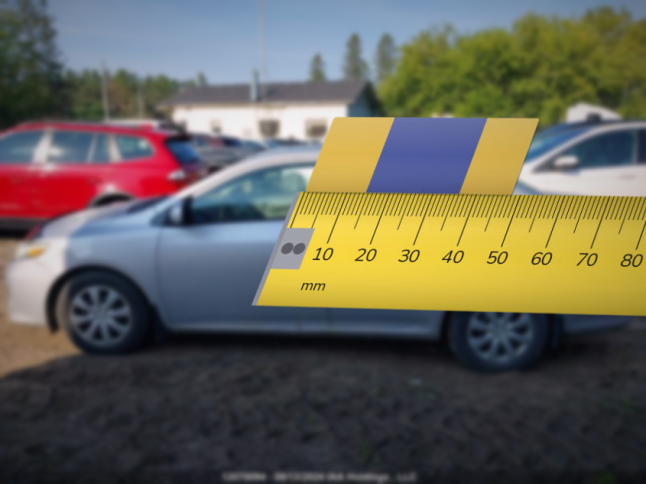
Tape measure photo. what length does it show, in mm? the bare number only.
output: 48
